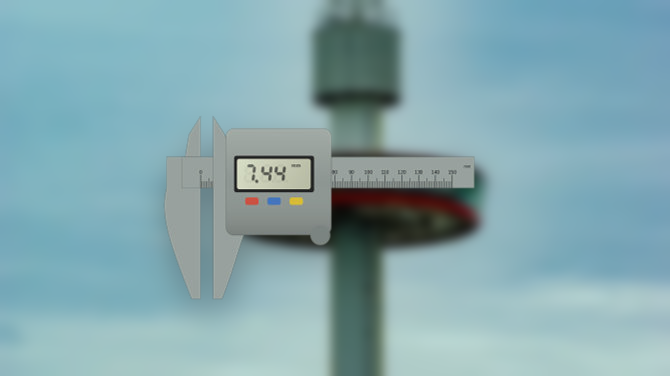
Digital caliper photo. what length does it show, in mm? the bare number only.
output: 7.44
